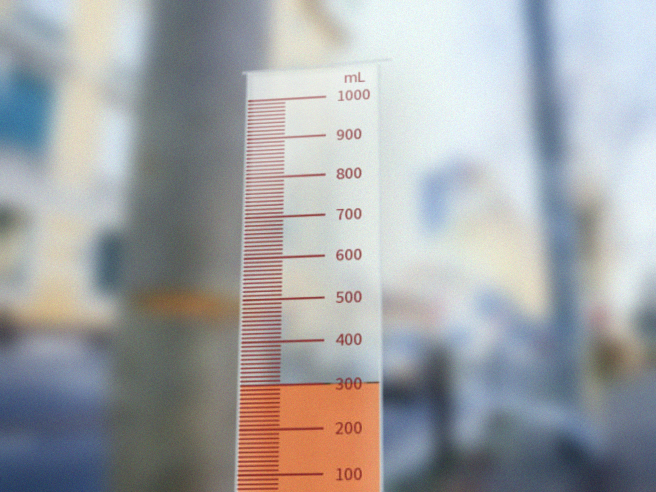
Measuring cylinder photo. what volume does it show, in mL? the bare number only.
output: 300
